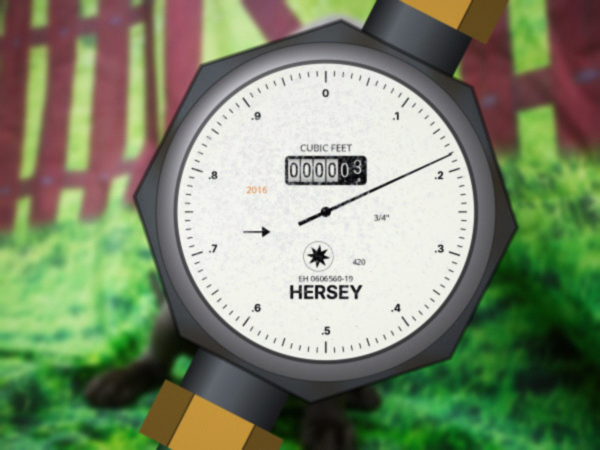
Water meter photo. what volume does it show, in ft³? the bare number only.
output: 3.18
